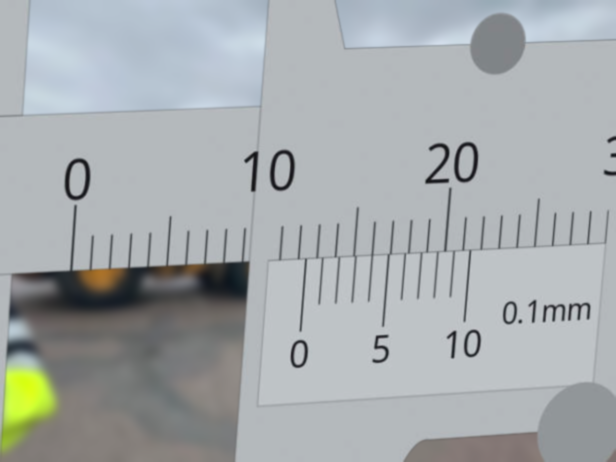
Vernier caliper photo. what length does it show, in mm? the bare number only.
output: 12.4
